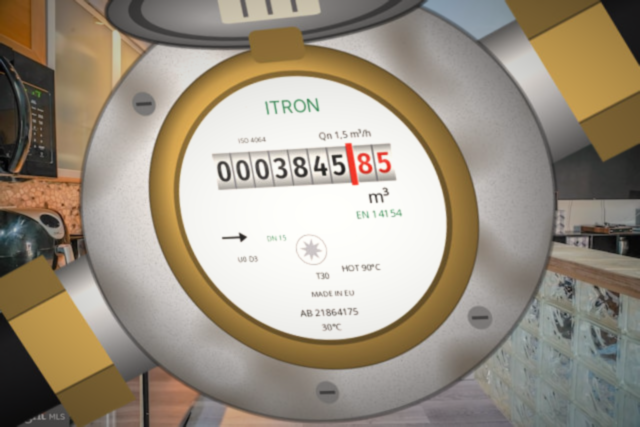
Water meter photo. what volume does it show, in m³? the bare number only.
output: 3845.85
